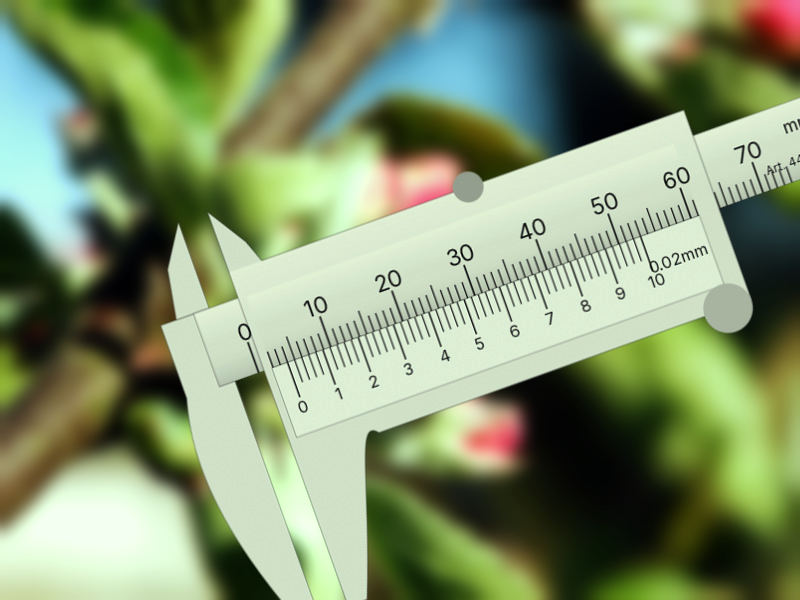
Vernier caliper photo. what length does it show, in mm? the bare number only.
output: 4.0
